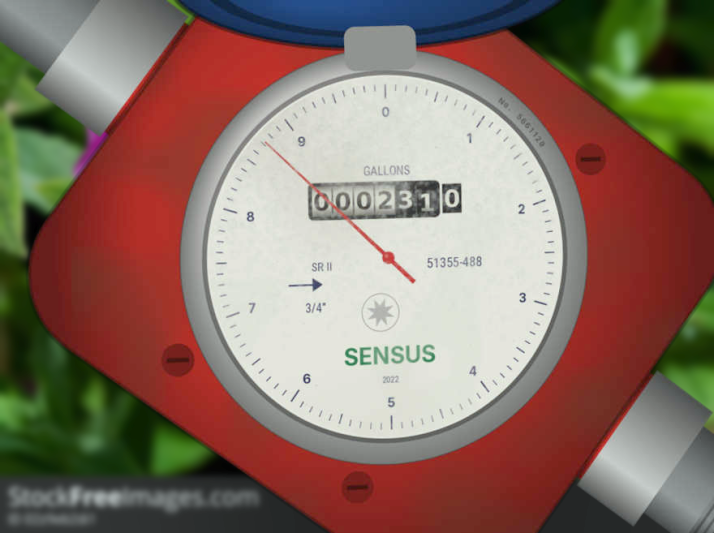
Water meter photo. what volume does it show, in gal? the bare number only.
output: 2308.7
